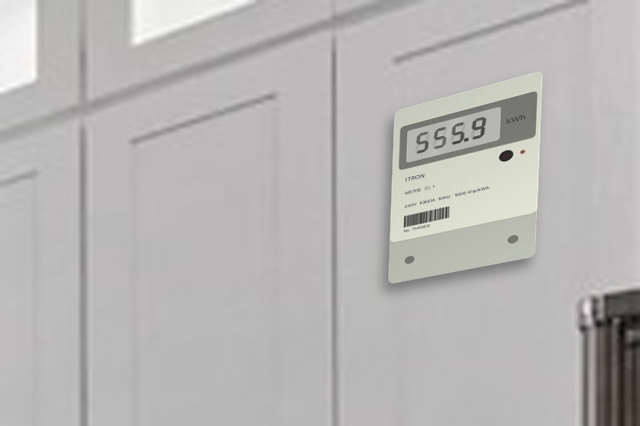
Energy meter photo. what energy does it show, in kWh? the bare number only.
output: 555.9
